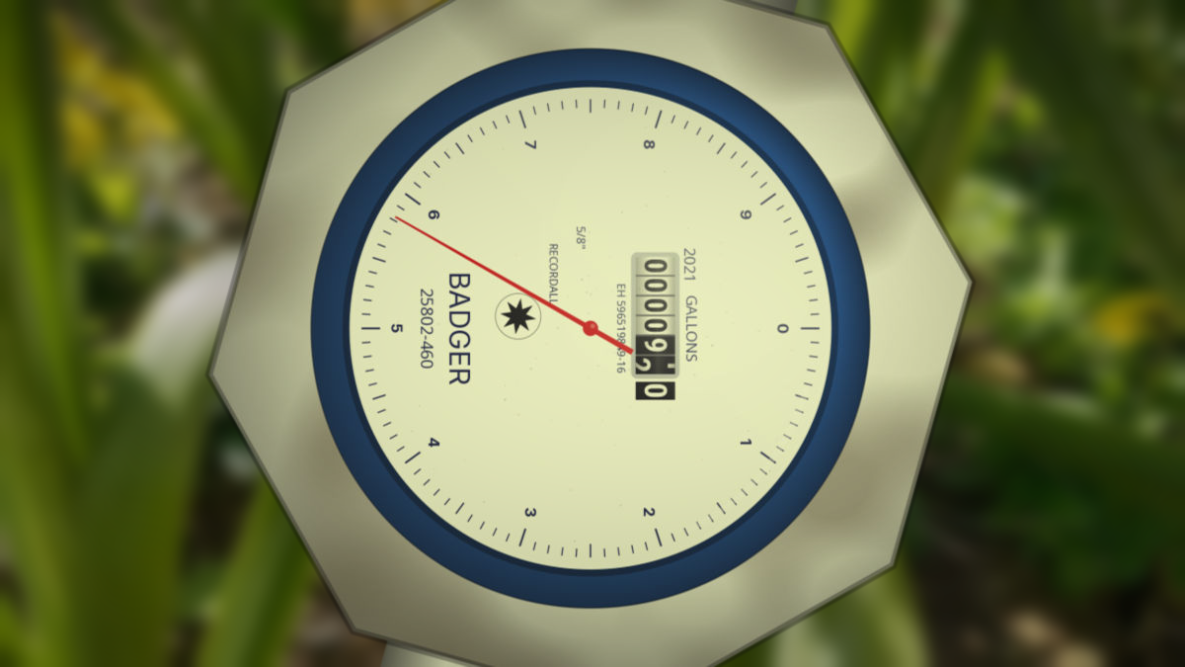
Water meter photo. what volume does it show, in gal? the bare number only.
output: 915.8
